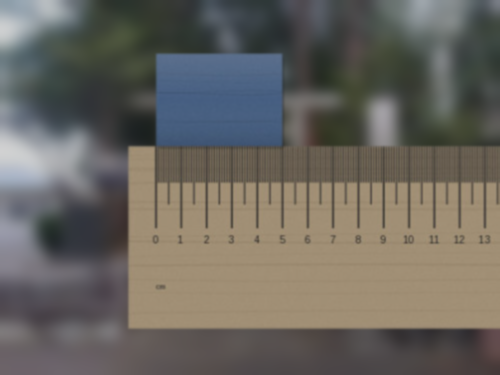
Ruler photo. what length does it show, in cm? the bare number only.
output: 5
